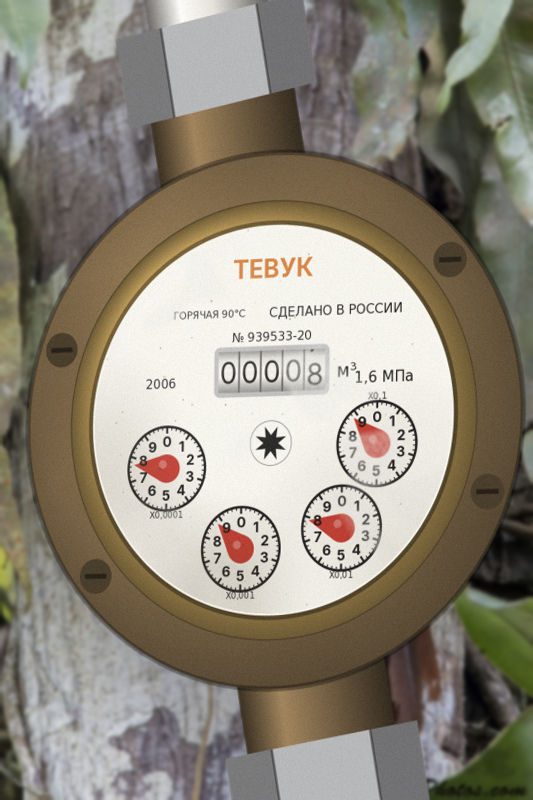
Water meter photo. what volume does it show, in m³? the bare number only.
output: 7.8787
